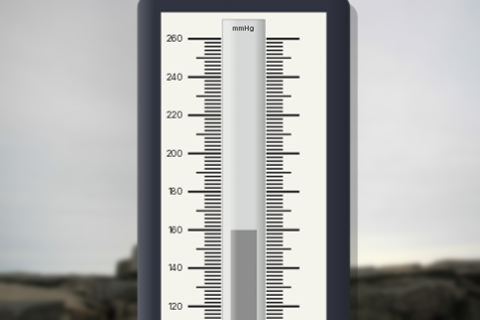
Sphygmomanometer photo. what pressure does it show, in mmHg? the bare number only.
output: 160
